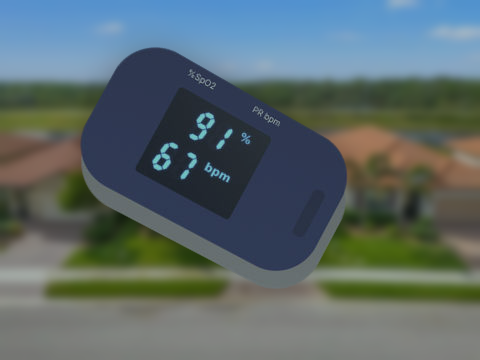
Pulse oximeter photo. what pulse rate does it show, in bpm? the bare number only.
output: 67
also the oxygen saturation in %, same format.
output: 91
